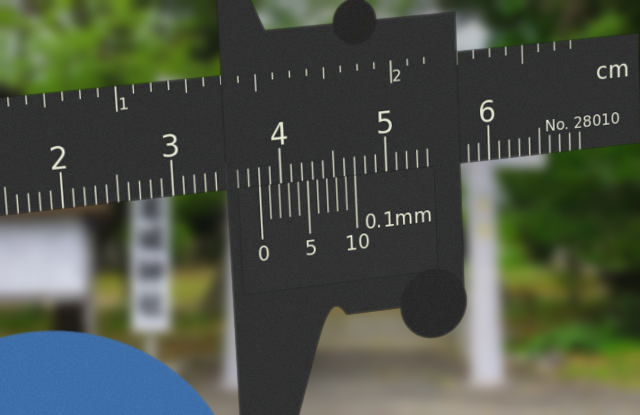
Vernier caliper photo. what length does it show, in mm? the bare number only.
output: 38.0
